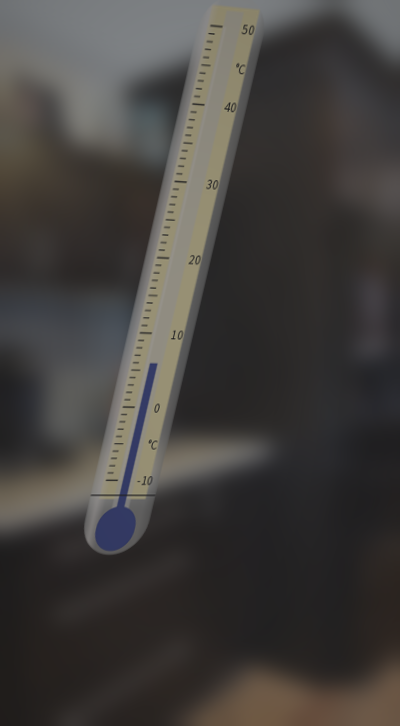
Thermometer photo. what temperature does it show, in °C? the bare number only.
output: 6
